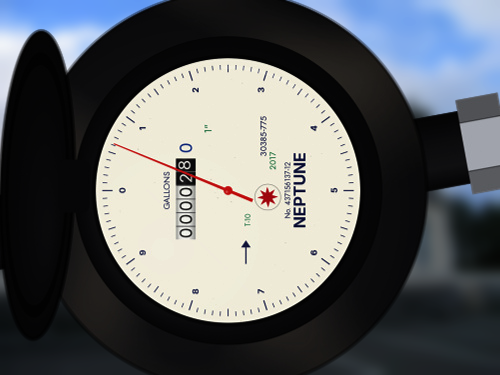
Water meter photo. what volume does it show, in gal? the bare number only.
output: 280.6
